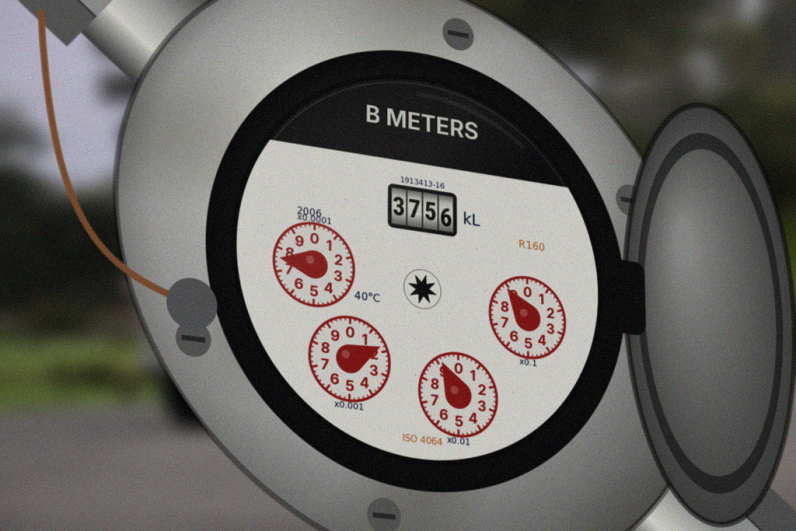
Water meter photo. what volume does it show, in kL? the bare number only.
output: 3755.8917
